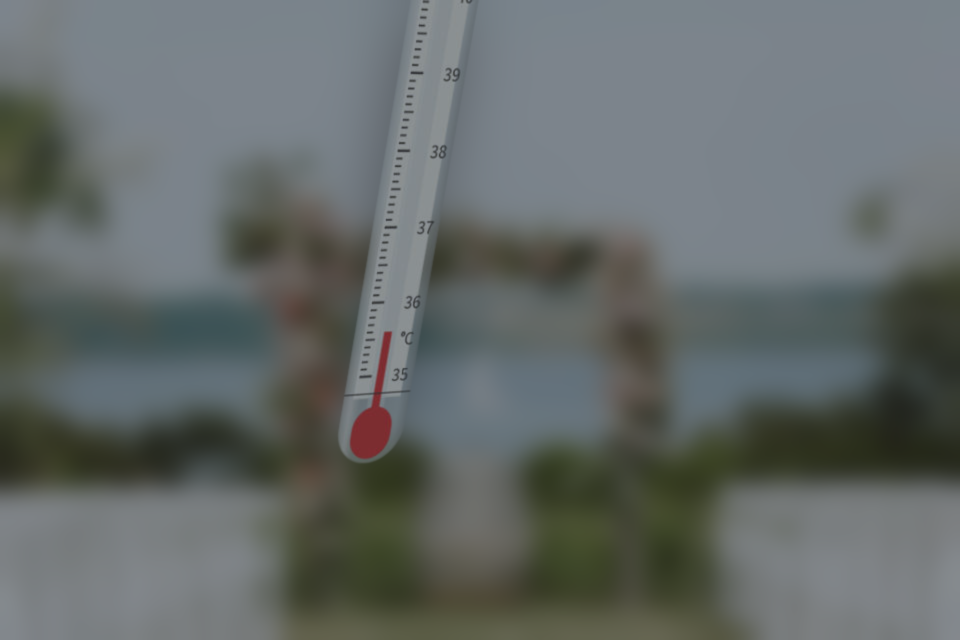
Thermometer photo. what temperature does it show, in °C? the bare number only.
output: 35.6
